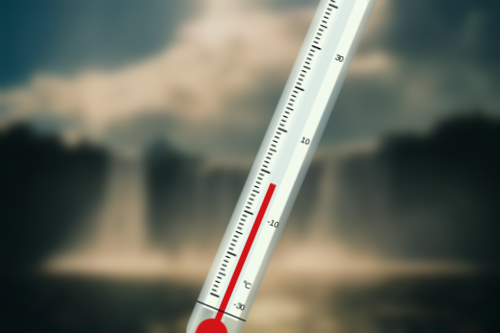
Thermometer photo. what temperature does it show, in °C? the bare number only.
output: -2
